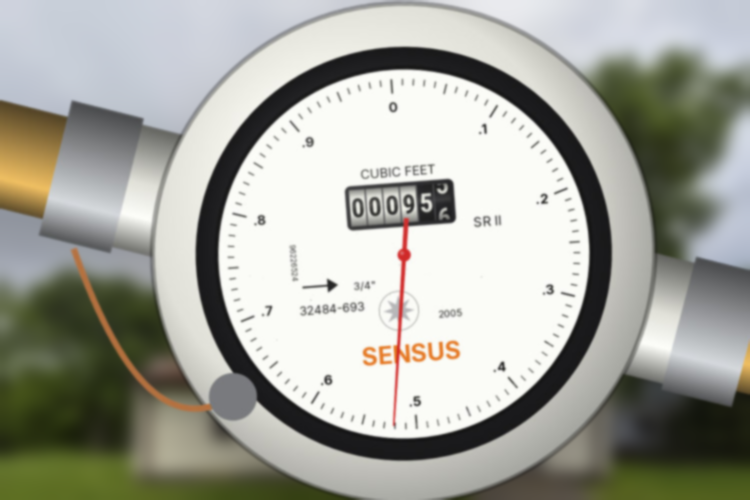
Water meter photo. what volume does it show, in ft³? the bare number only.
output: 955.52
